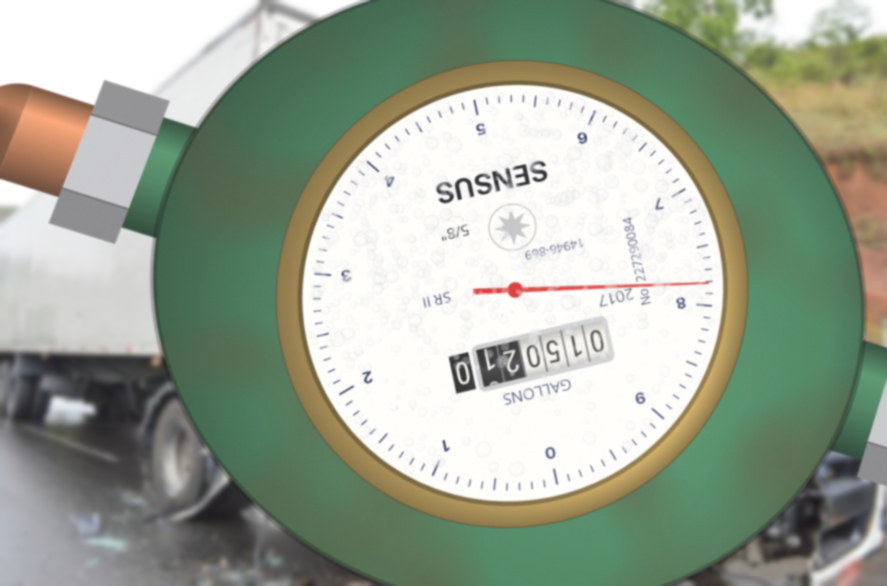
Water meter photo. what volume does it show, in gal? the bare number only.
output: 150207.8
